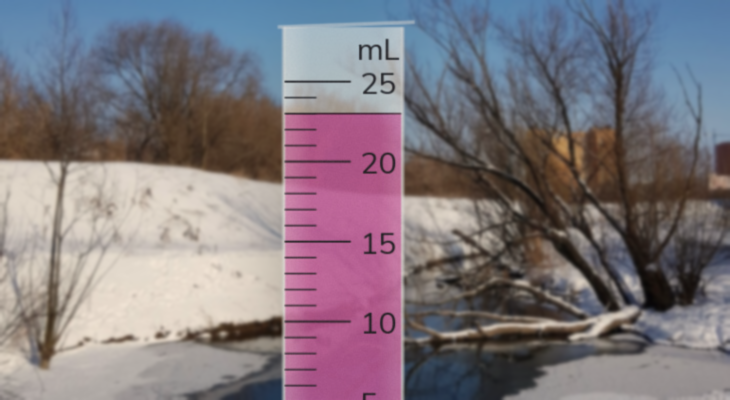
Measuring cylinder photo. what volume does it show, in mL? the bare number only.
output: 23
